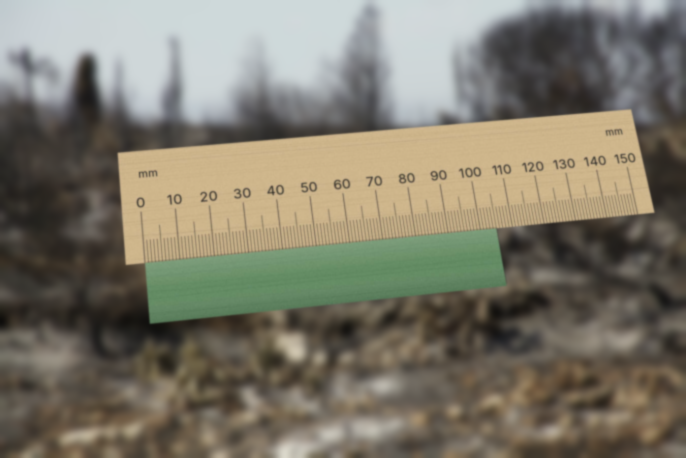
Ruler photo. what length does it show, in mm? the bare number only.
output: 105
